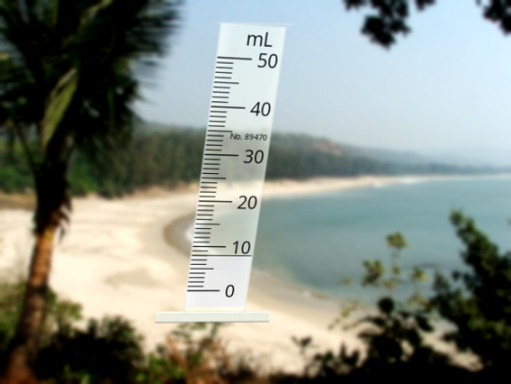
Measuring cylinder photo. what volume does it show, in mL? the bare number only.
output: 8
